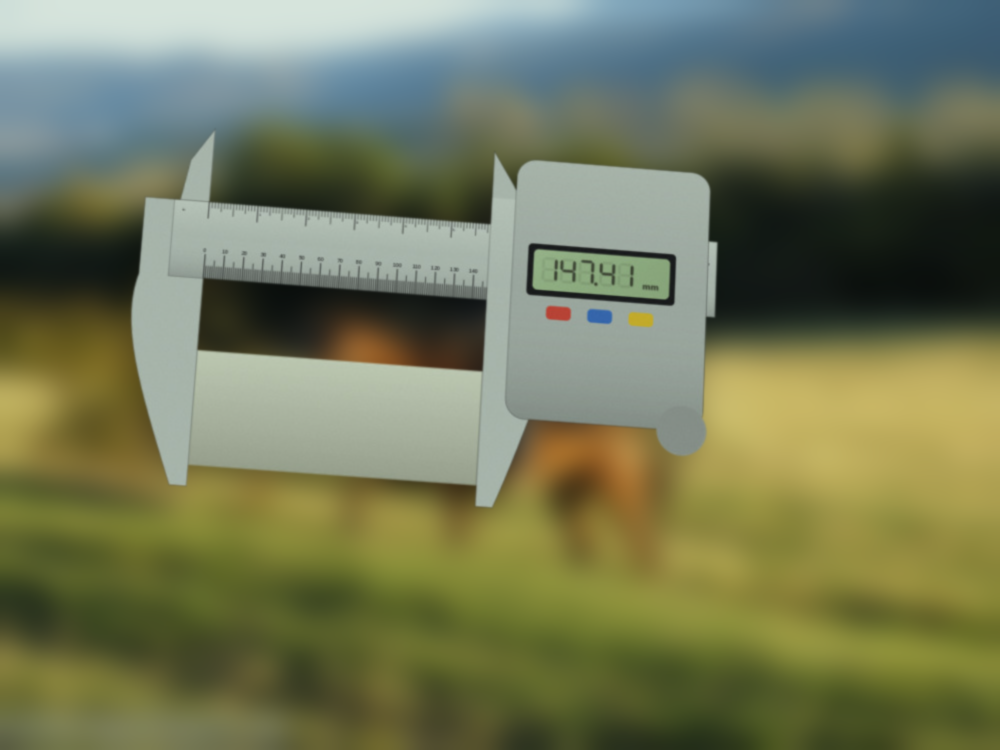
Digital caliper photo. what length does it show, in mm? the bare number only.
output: 147.41
